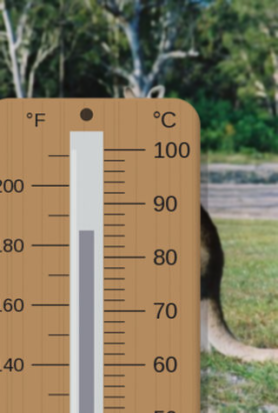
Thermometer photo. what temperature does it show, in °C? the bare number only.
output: 85
